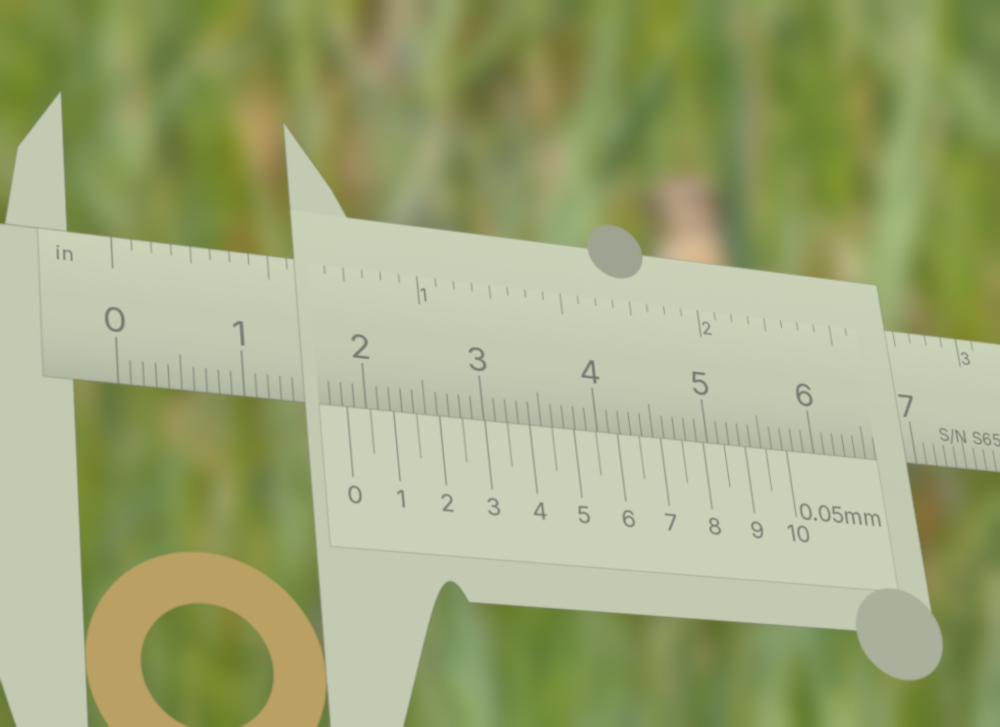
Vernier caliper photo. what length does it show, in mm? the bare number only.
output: 18.4
